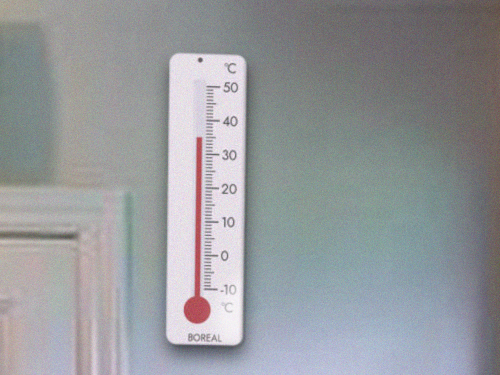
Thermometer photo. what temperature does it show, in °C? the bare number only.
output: 35
